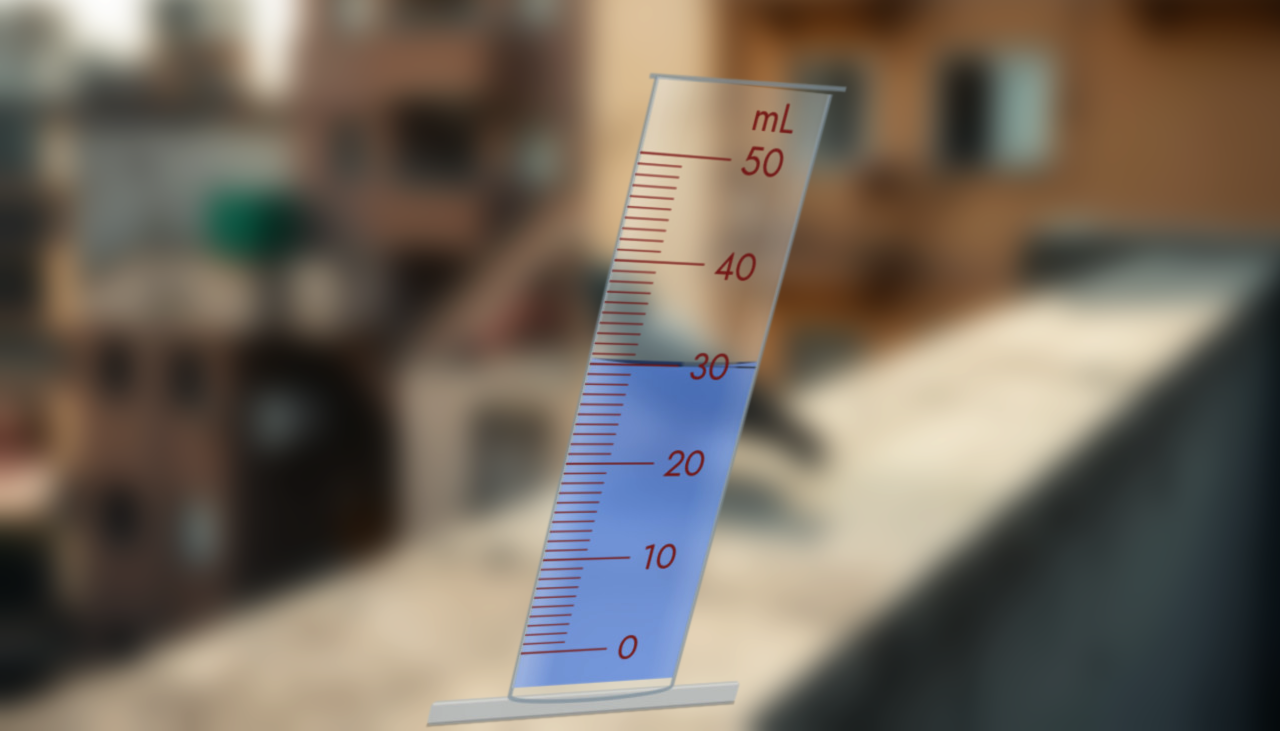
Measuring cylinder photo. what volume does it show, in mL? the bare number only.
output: 30
